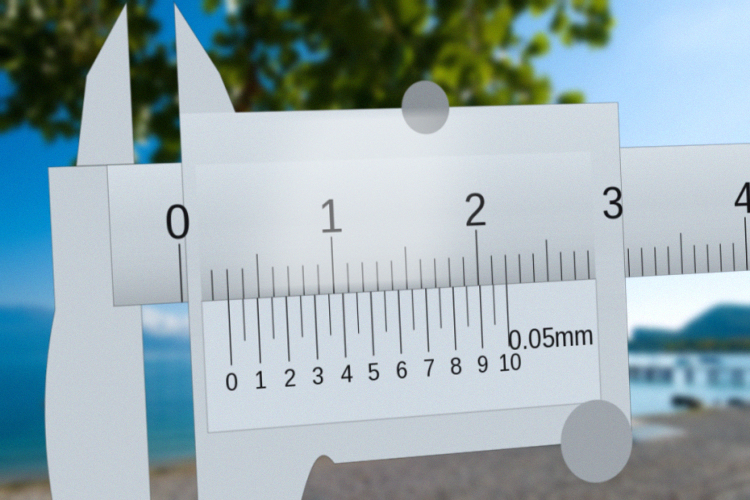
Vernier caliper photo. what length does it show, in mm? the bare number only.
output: 3.0
